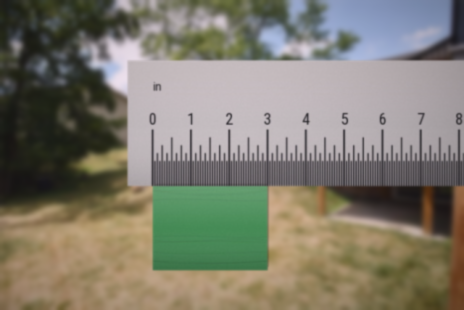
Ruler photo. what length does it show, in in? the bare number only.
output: 3
